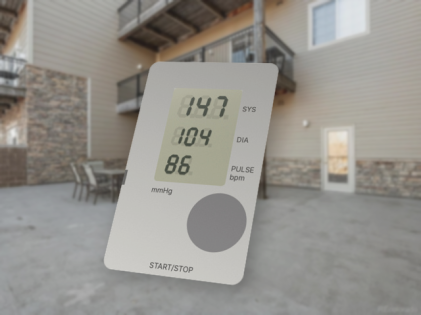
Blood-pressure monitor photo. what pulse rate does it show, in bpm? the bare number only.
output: 86
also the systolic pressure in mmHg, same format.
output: 147
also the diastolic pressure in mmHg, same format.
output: 104
